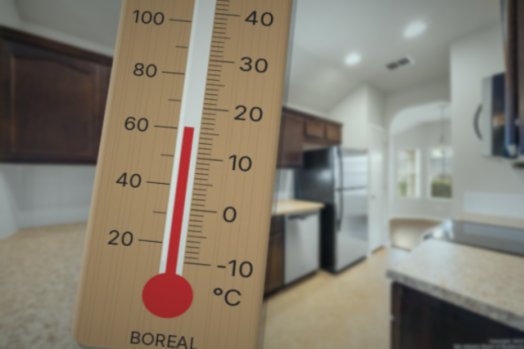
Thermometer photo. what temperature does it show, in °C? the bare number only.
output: 16
